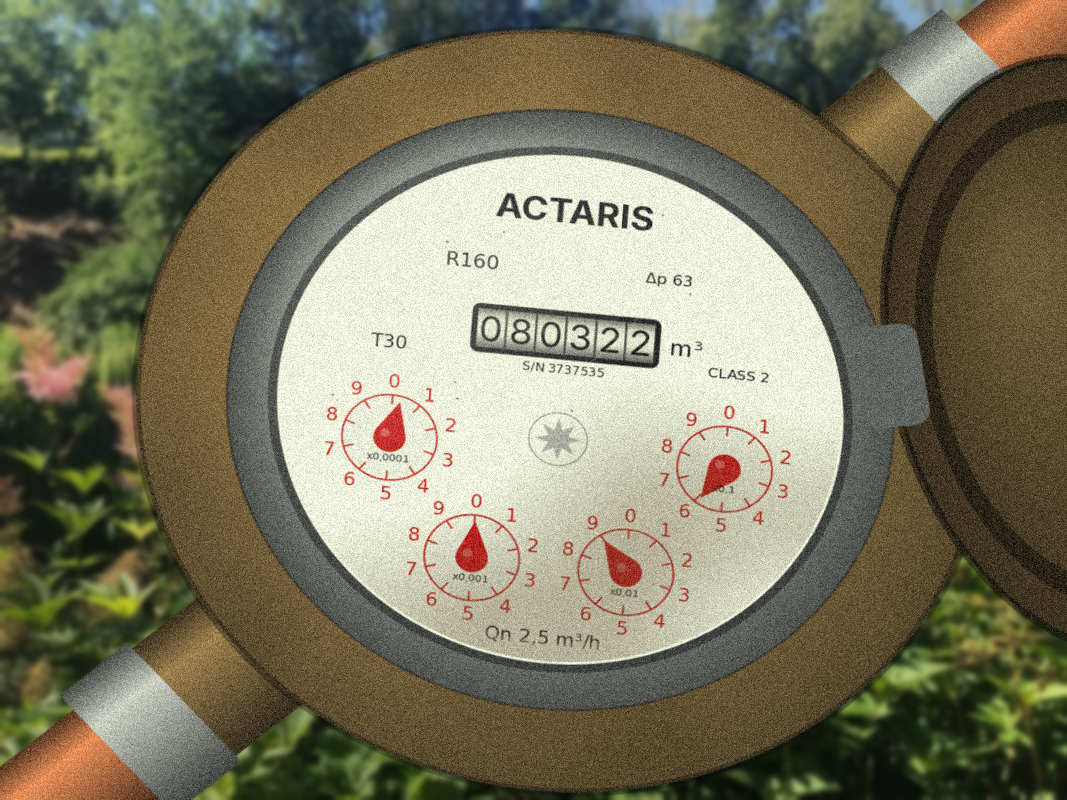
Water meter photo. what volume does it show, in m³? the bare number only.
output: 80322.5900
